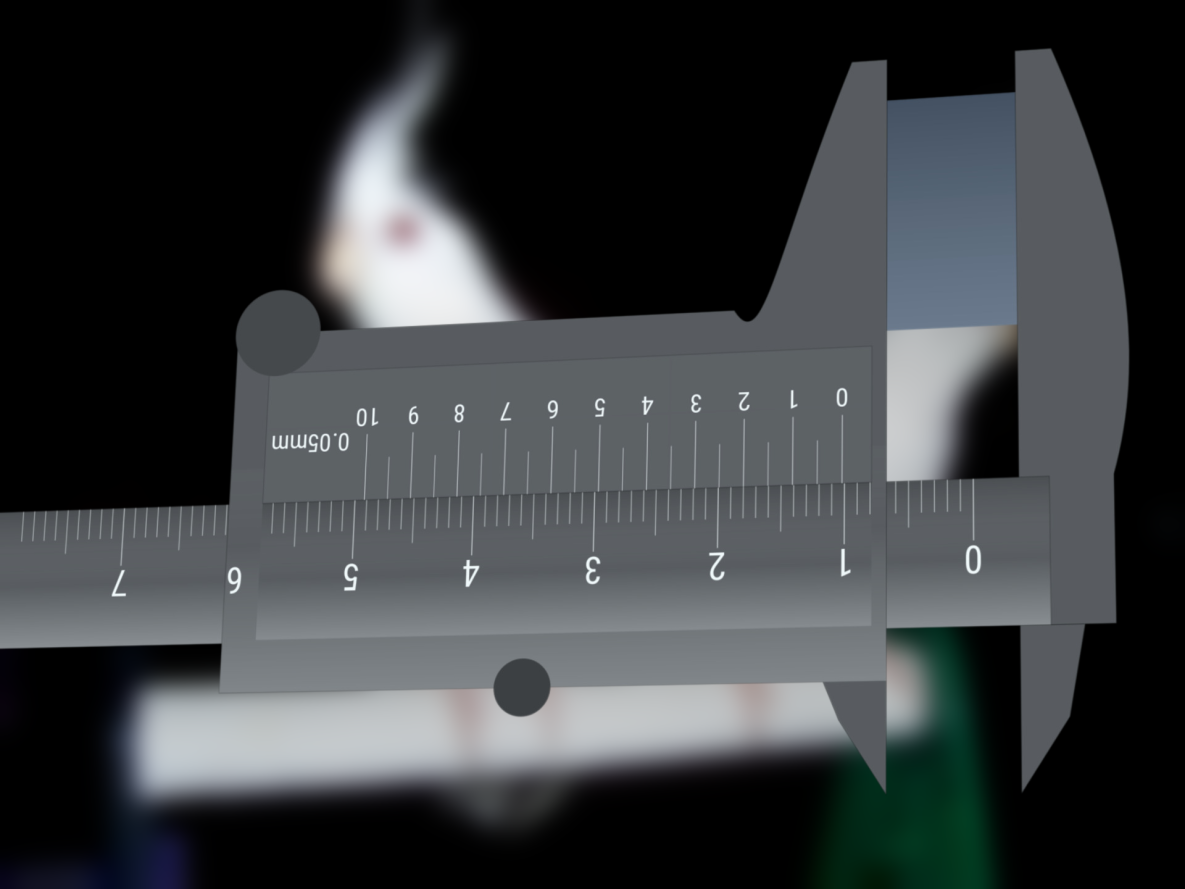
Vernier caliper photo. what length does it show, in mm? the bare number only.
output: 10.2
